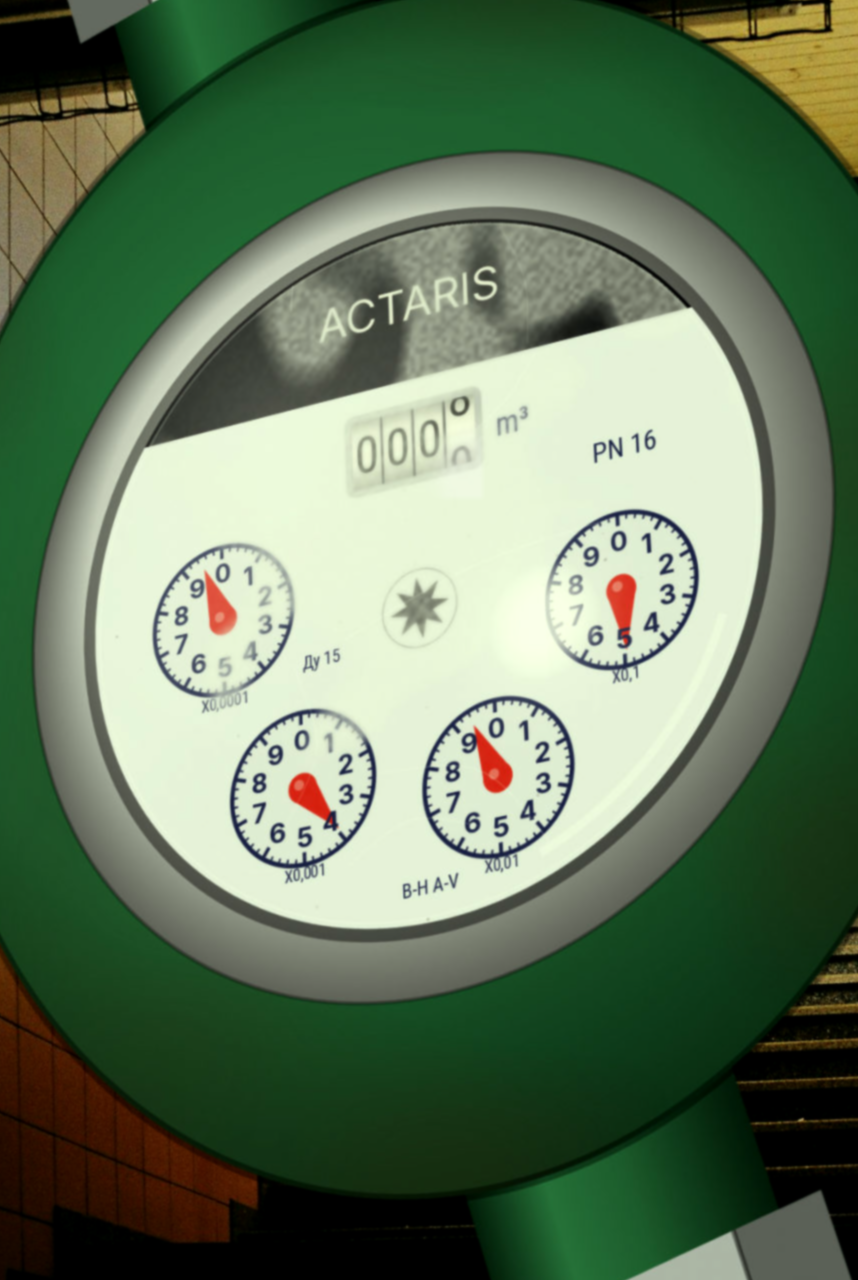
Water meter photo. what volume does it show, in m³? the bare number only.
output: 8.4939
